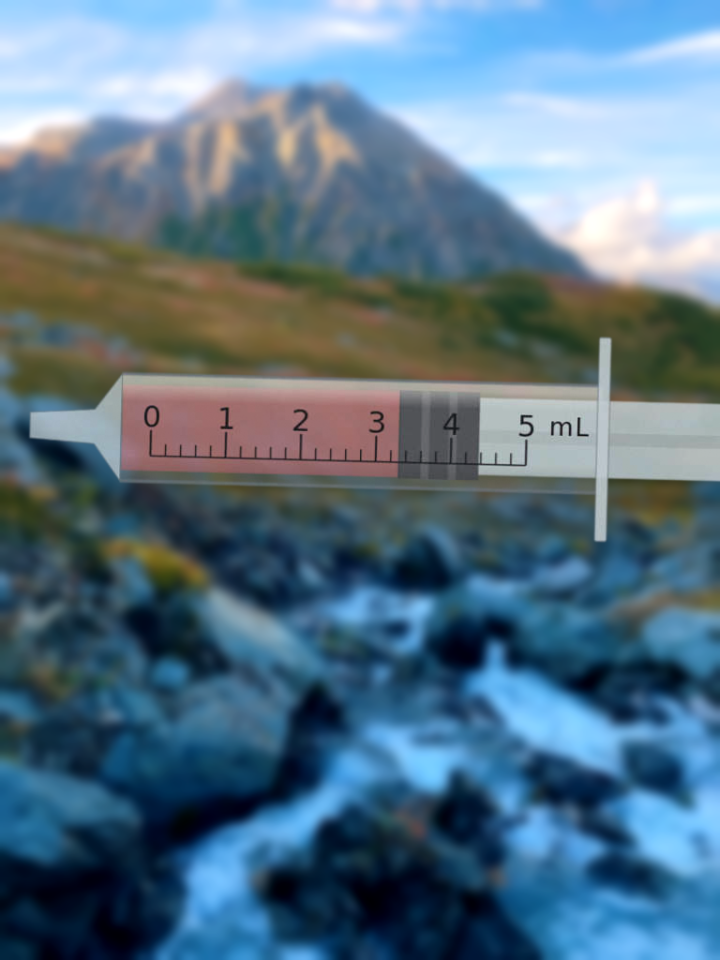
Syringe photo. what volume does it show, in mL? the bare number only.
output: 3.3
